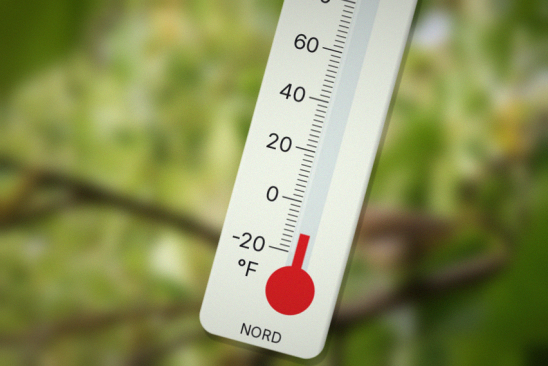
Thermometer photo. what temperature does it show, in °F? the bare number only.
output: -12
